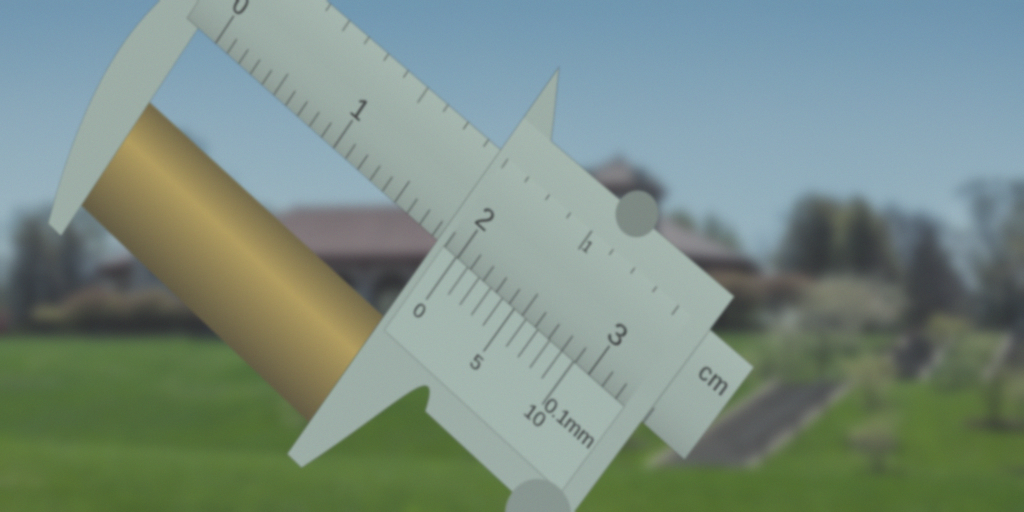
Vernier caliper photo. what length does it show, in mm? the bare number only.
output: 19.9
